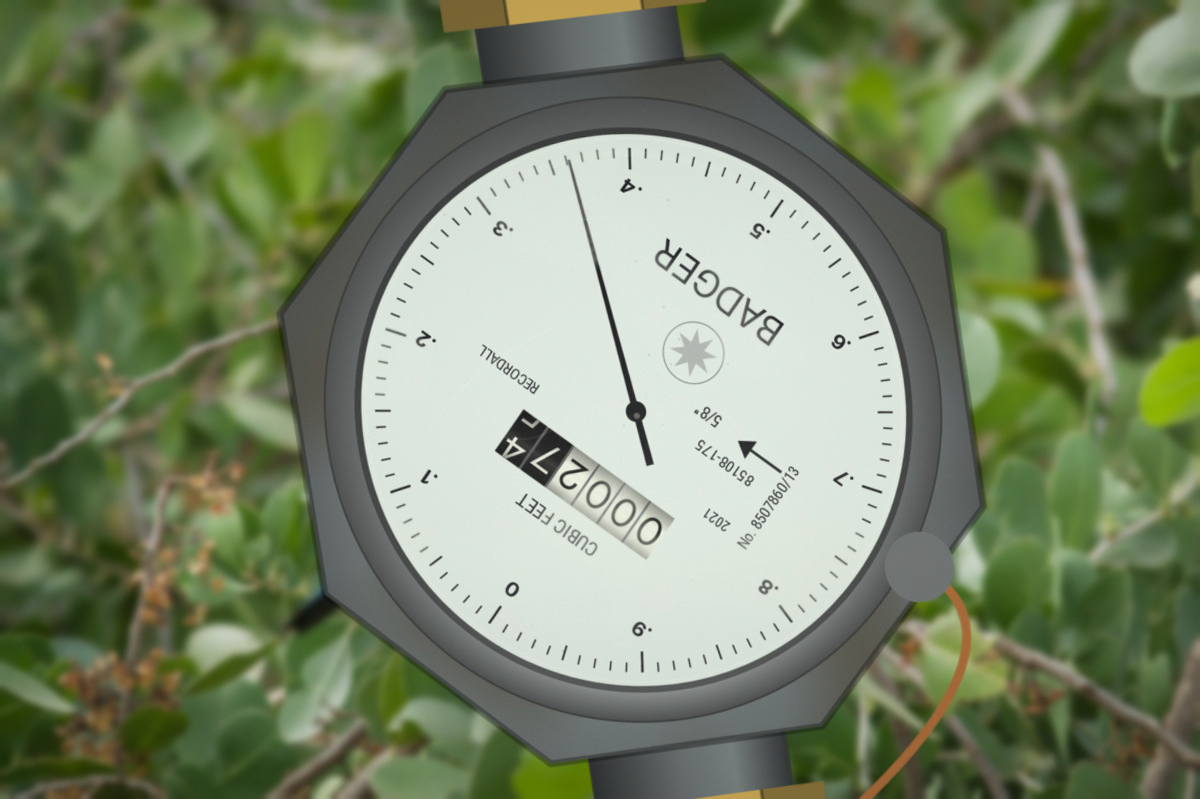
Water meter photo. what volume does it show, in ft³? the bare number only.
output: 274.36
